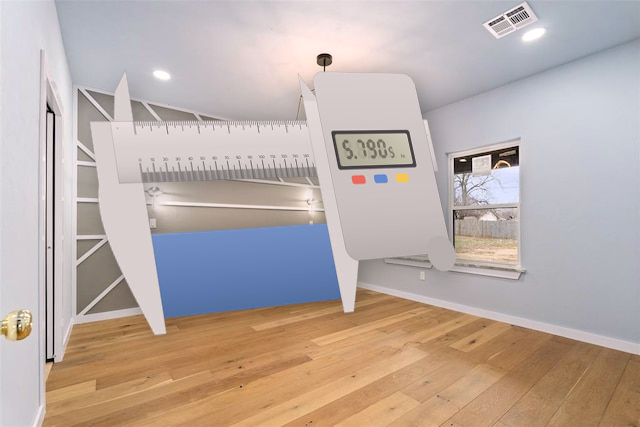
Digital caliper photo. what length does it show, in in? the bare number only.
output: 5.7905
